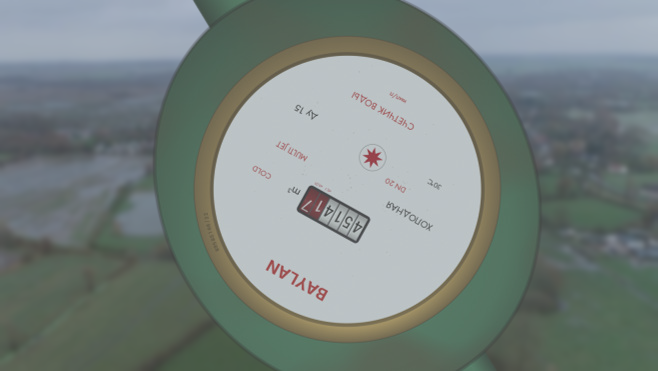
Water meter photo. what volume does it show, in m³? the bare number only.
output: 4514.17
